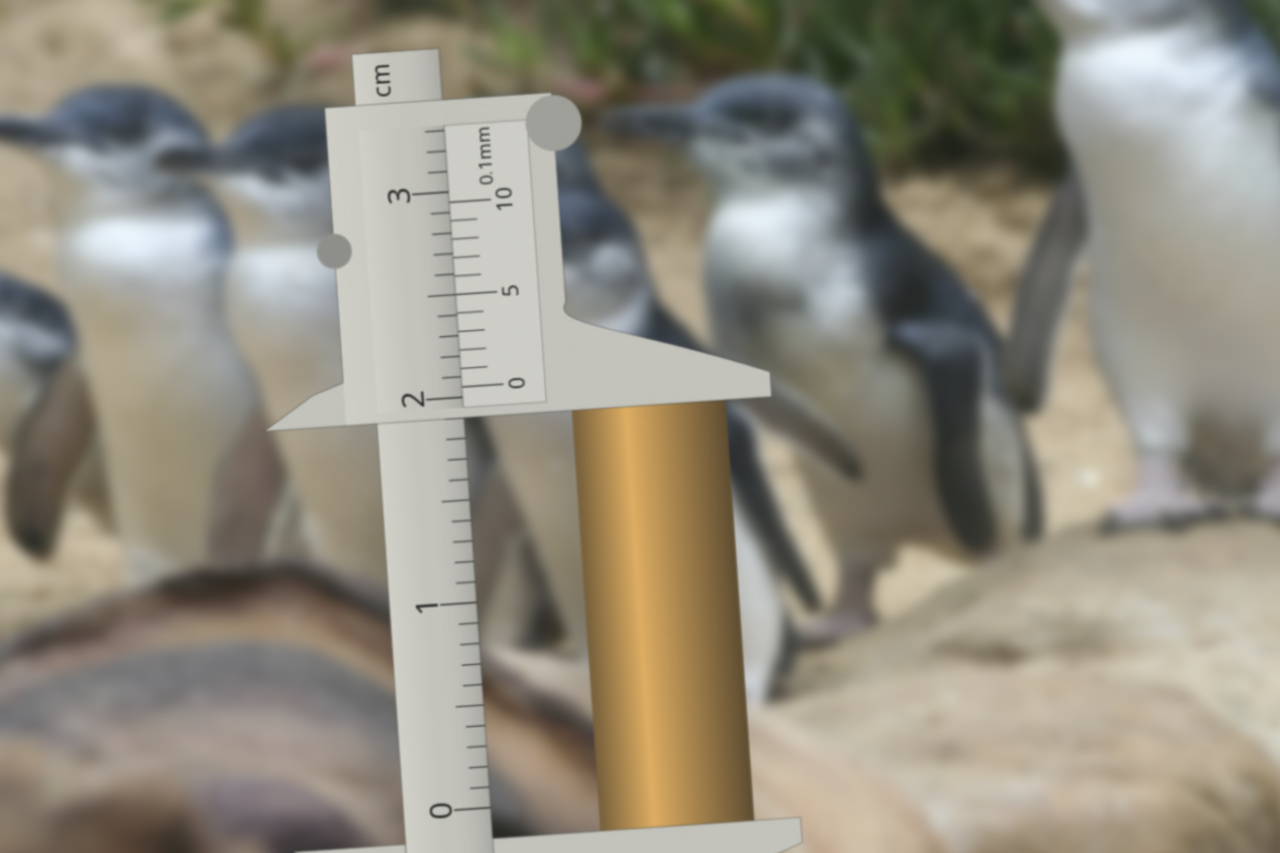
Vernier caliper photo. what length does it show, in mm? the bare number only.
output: 20.5
